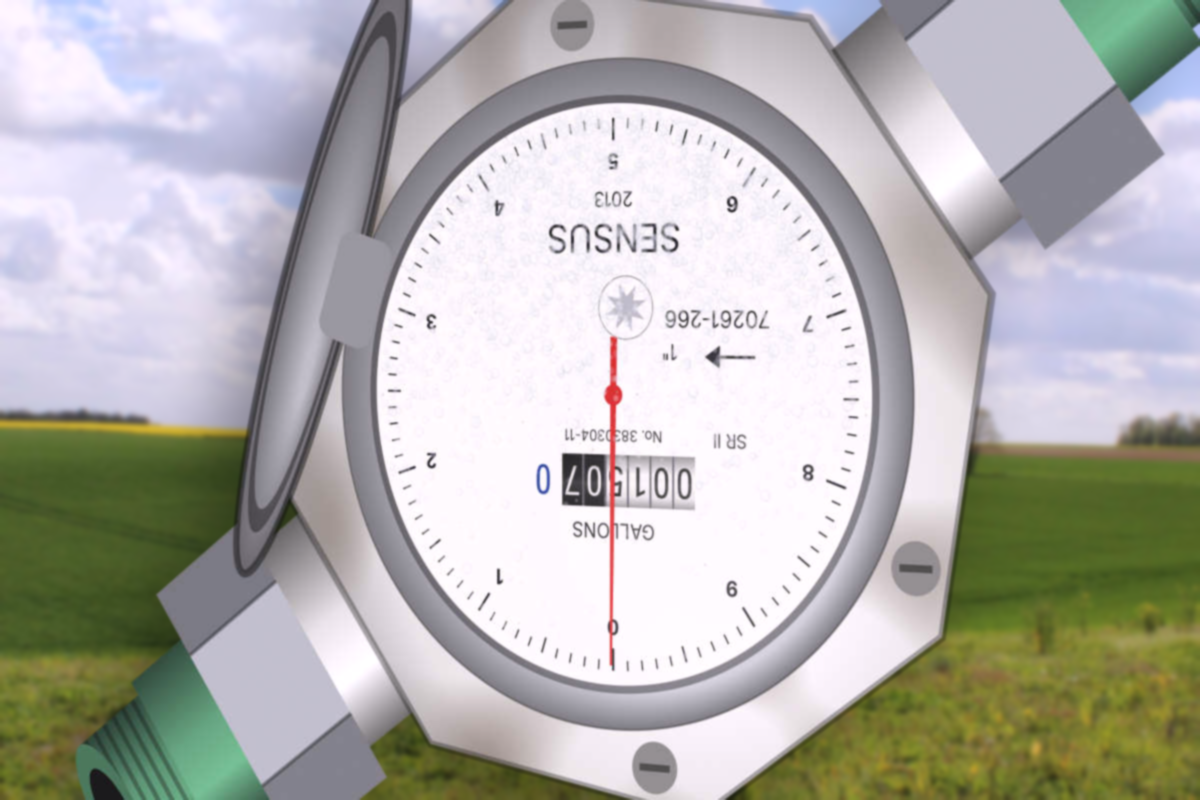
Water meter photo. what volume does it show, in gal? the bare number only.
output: 15070.0
